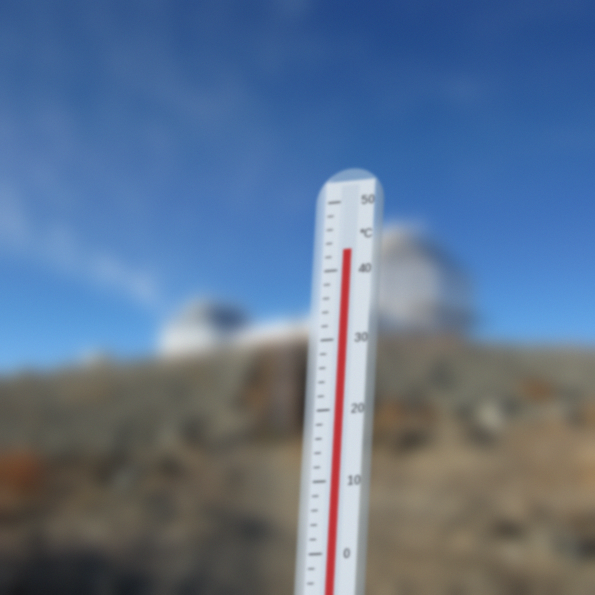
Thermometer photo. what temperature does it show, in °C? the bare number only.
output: 43
